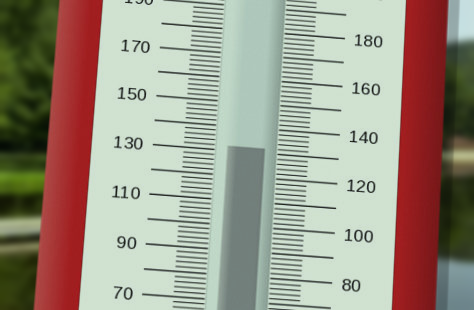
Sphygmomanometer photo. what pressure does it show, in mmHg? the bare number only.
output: 132
